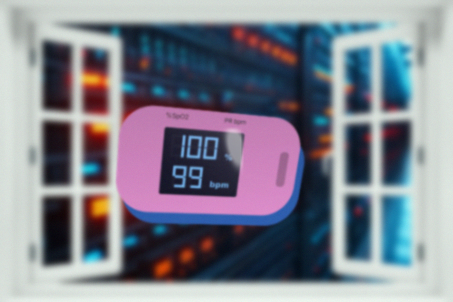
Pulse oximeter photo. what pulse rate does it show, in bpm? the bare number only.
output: 99
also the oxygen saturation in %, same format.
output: 100
